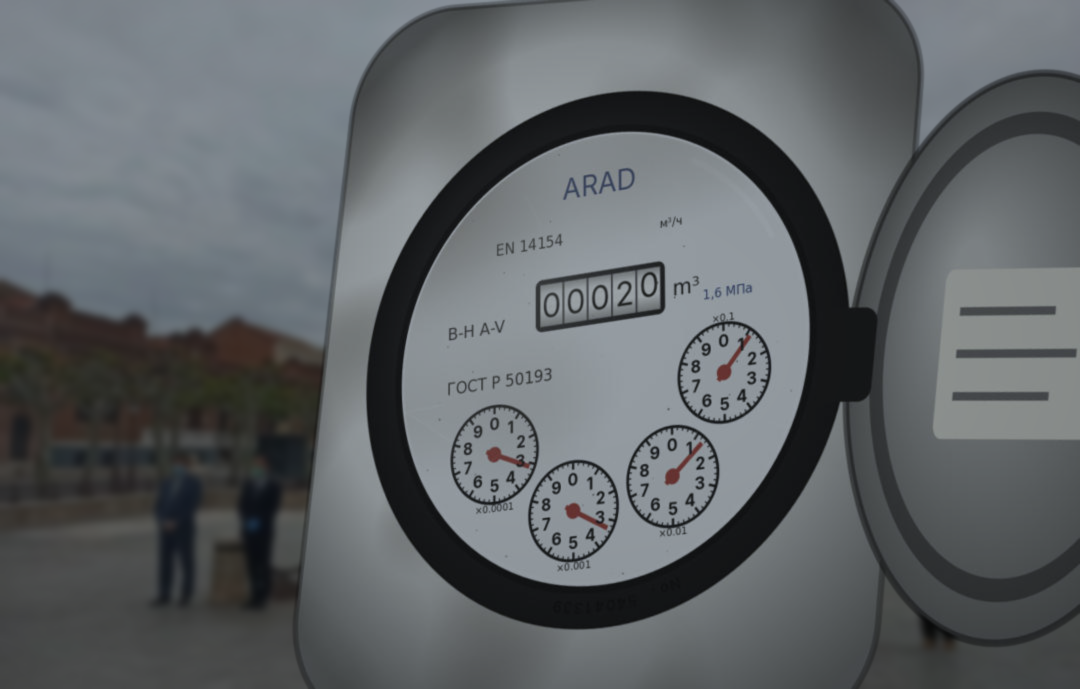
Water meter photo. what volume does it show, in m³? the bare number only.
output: 20.1133
